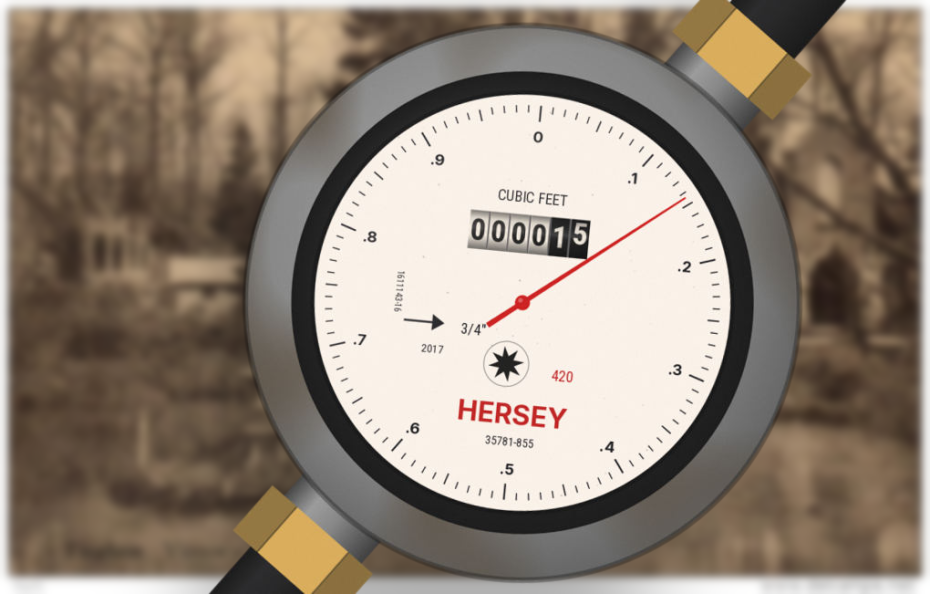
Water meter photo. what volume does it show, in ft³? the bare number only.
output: 15.14
